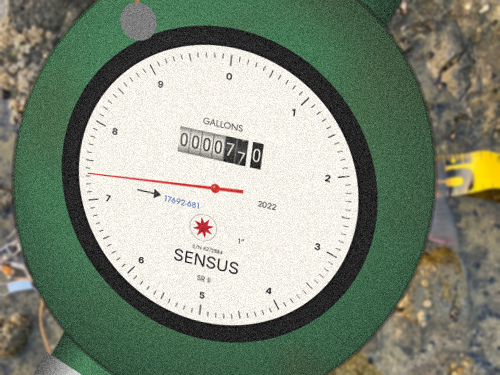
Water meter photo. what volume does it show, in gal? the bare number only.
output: 767.3
